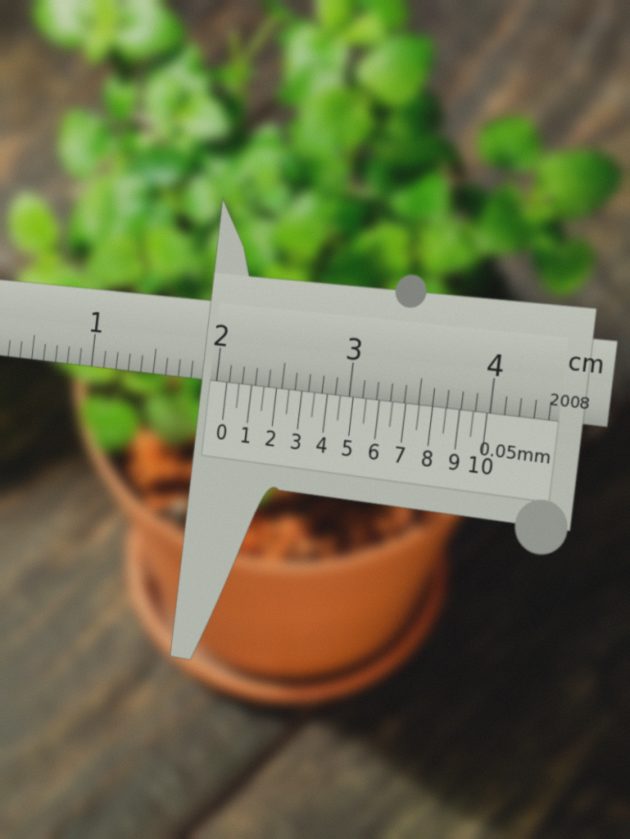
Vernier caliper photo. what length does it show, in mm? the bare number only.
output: 20.8
